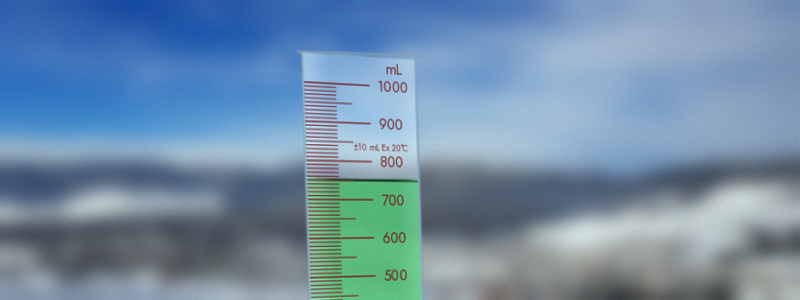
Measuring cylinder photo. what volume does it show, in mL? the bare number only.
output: 750
